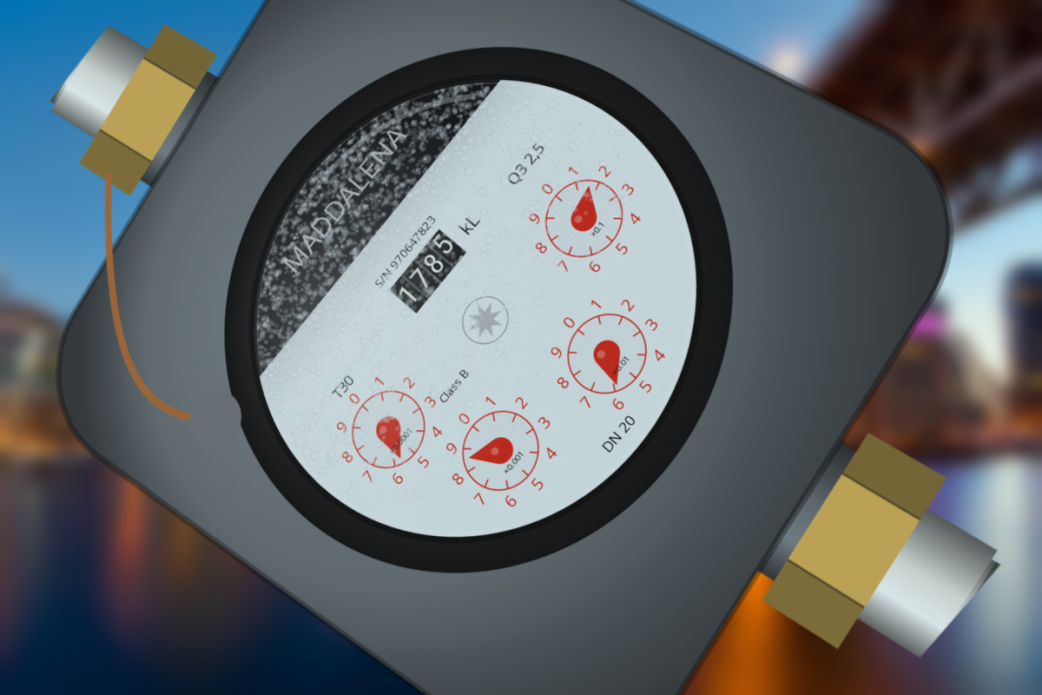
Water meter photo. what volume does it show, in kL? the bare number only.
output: 1785.1585
